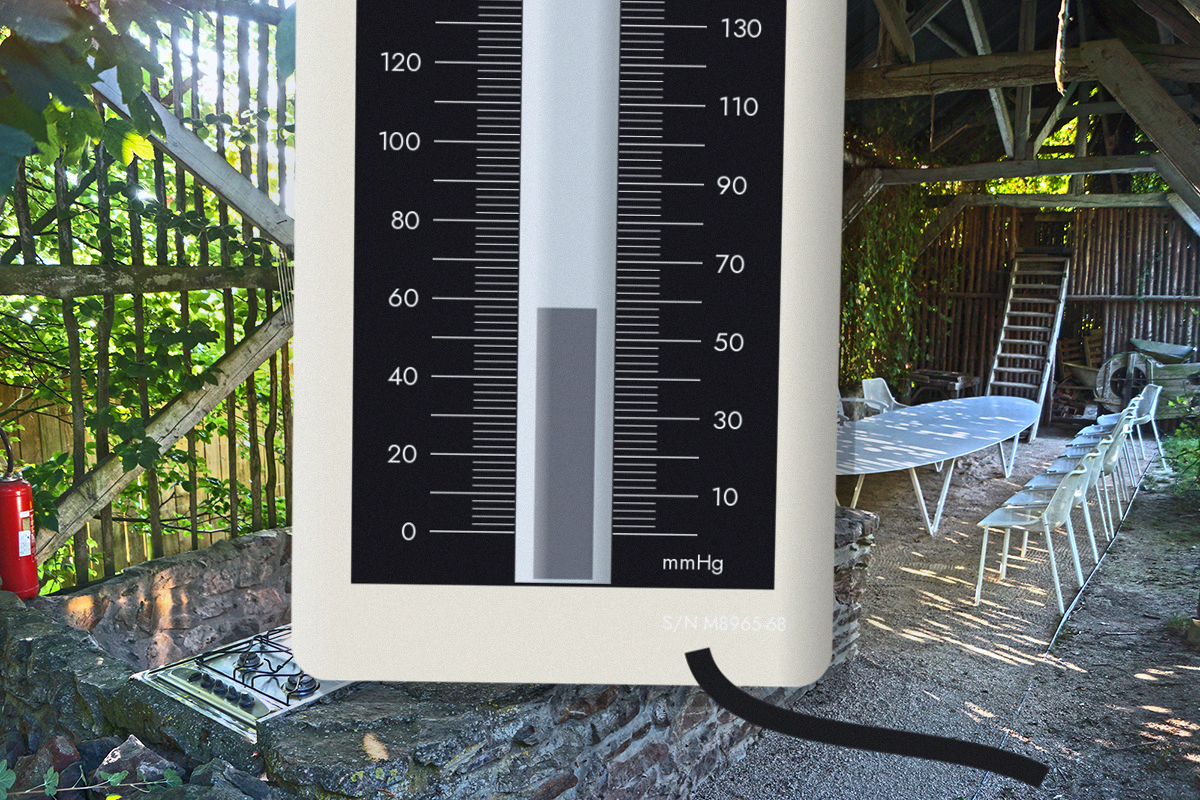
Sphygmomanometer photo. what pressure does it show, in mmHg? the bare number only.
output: 58
